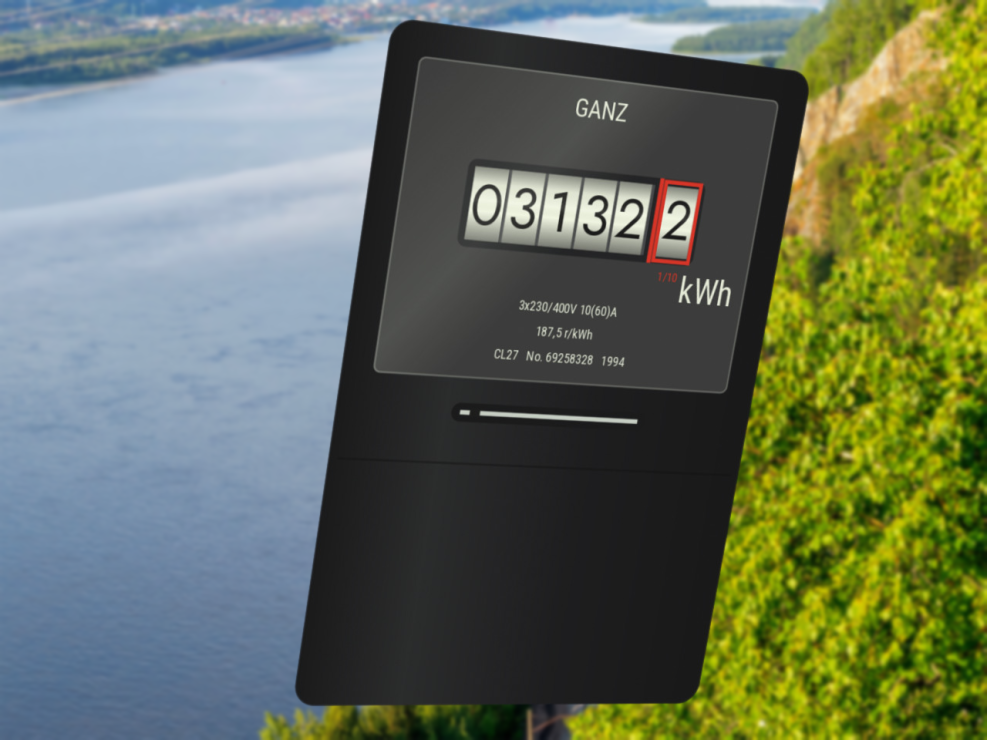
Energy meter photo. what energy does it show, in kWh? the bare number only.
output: 3132.2
